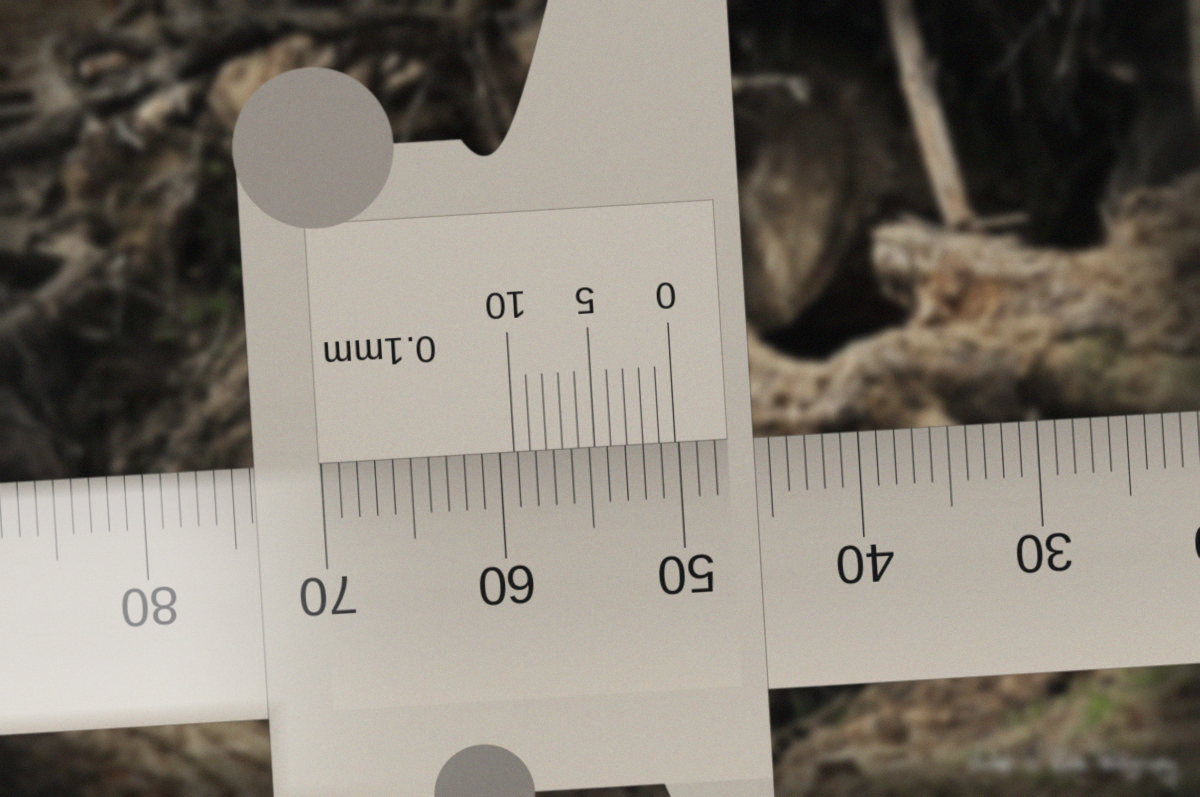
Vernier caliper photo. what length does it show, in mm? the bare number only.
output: 50.2
